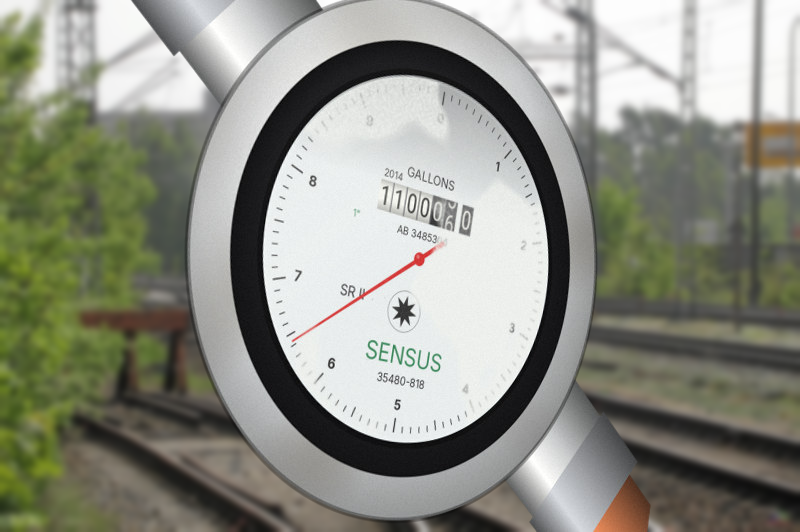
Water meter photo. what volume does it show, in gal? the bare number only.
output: 1100056.4
